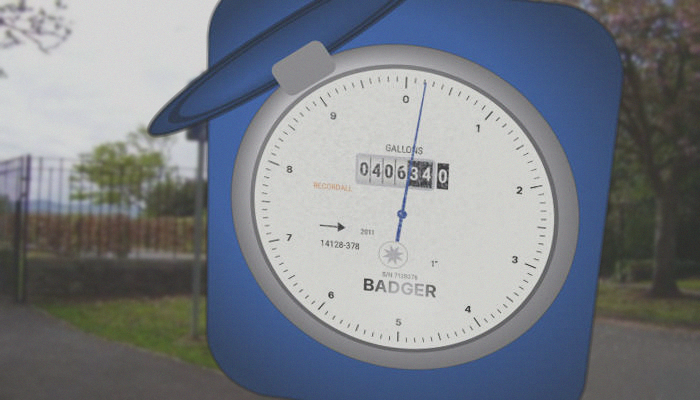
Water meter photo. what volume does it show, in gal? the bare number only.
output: 406340.2
